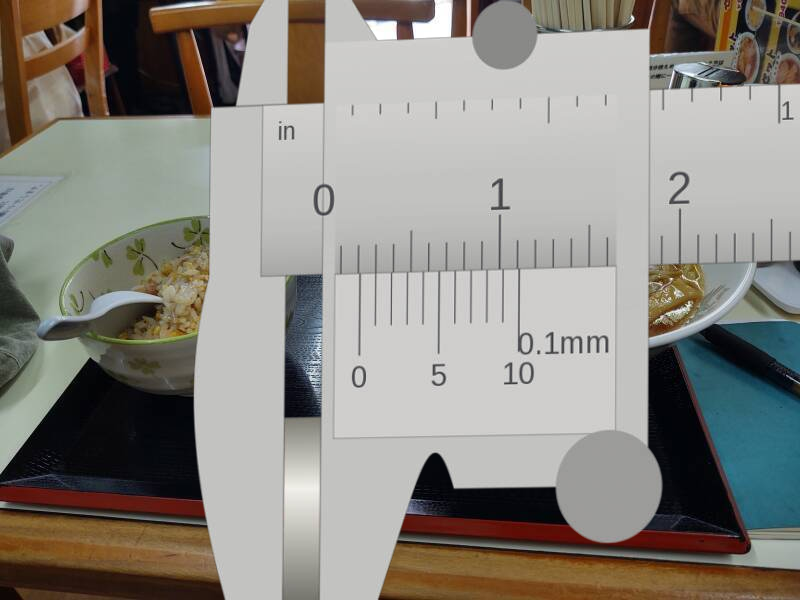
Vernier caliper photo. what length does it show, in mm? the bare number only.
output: 2.1
